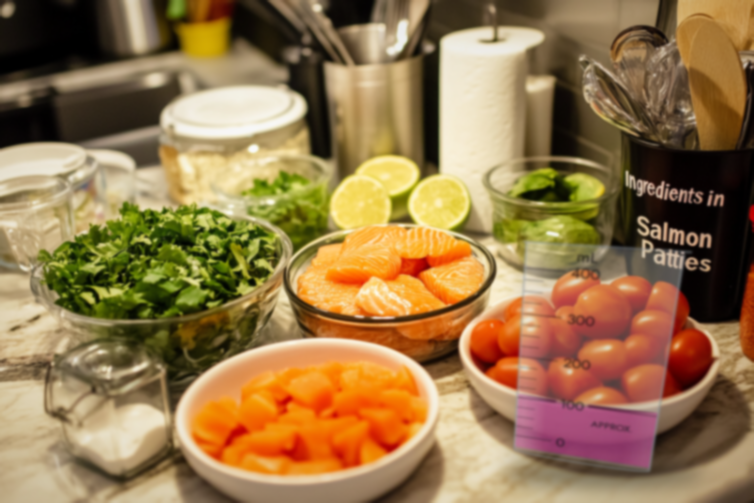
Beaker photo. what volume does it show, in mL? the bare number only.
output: 100
